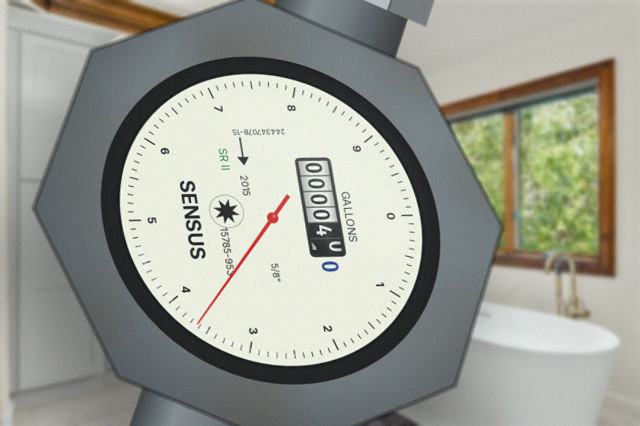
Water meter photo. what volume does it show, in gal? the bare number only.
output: 403.6
